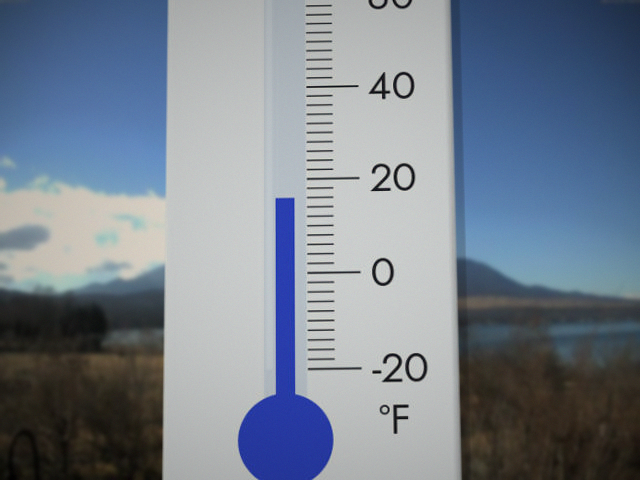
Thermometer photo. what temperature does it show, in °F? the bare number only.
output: 16
